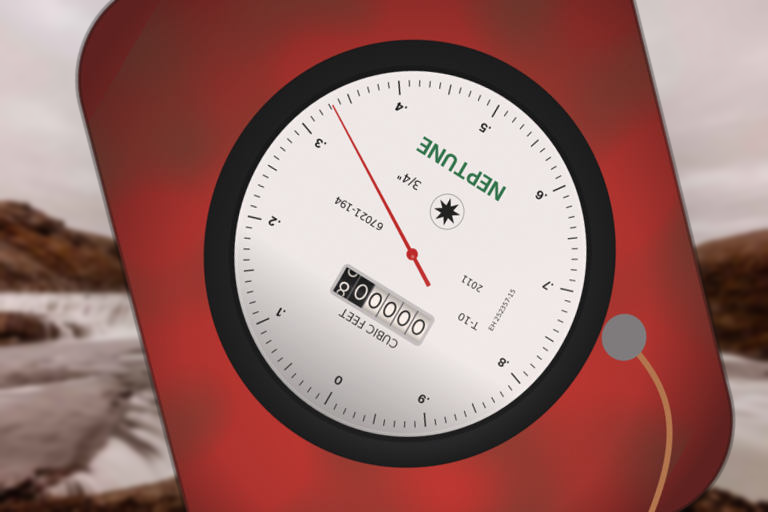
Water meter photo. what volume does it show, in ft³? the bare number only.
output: 8.33
